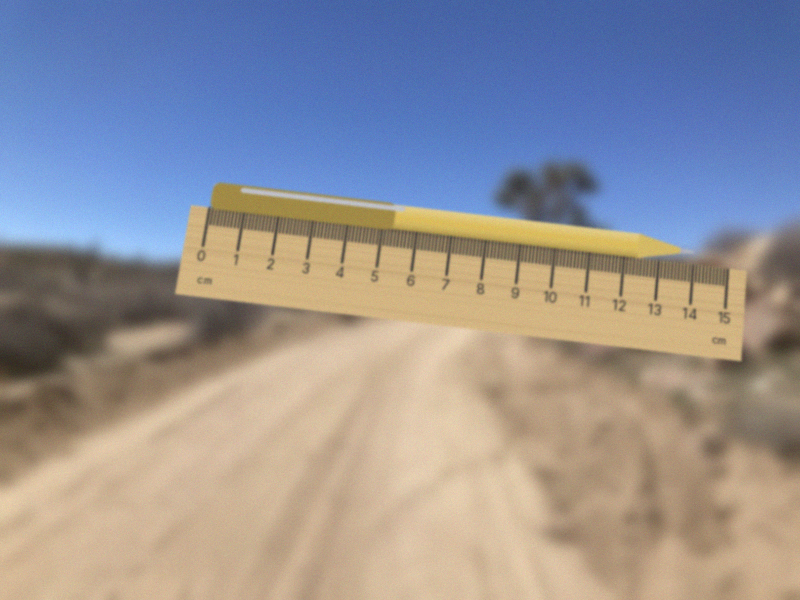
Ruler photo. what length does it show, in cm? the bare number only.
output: 14
